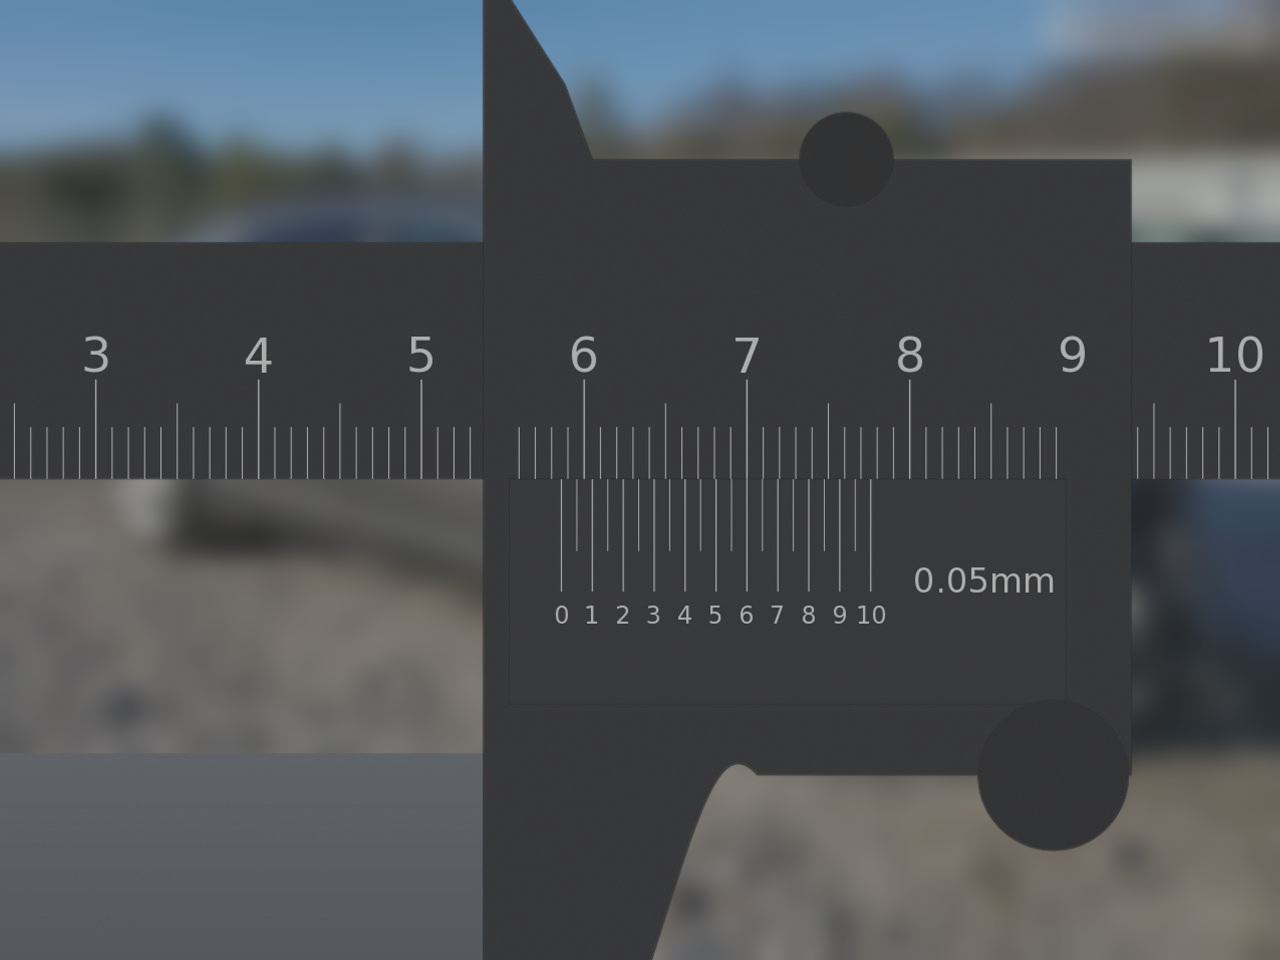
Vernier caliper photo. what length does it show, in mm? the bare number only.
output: 58.6
